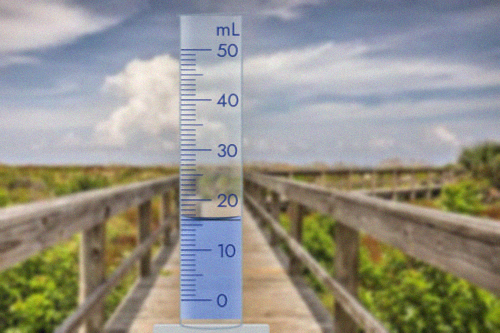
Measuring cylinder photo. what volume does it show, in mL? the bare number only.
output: 16
